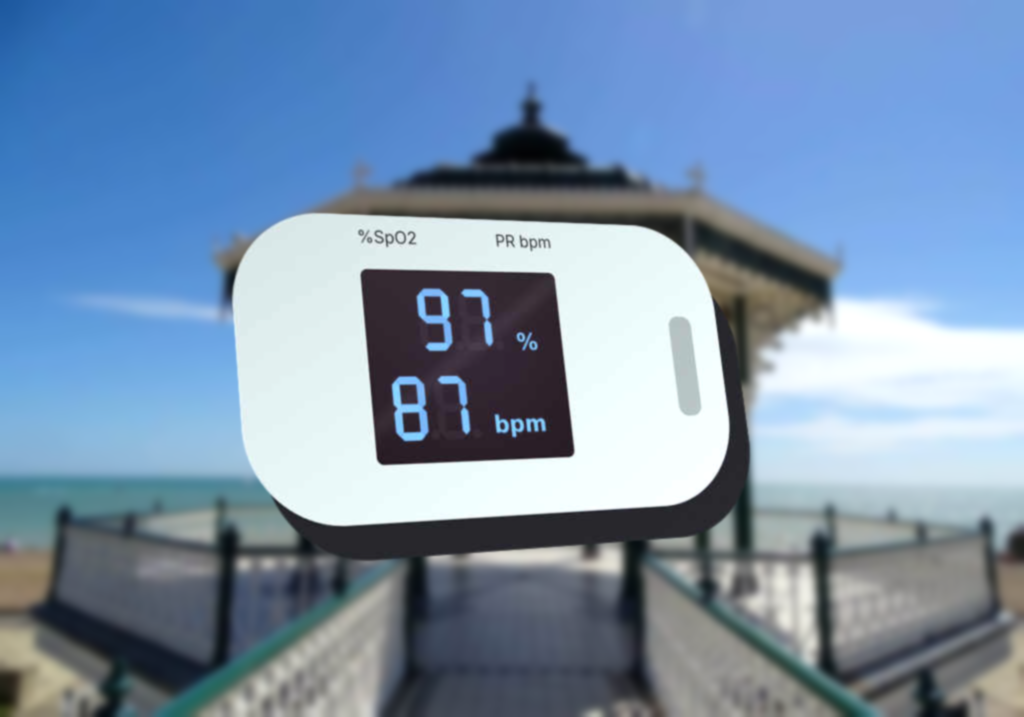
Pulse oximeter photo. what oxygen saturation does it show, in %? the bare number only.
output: 97
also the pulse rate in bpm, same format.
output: 87
